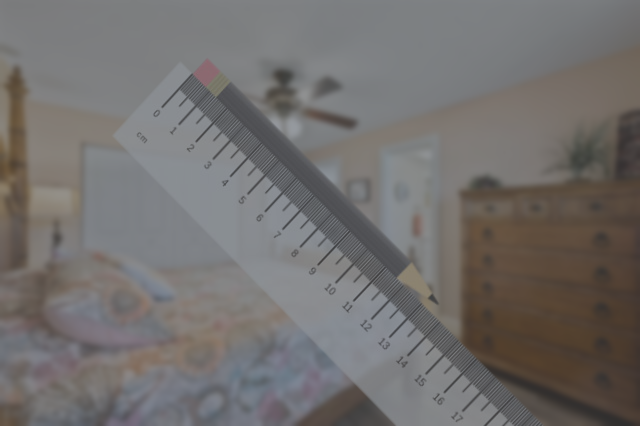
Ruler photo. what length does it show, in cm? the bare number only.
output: 13.5
